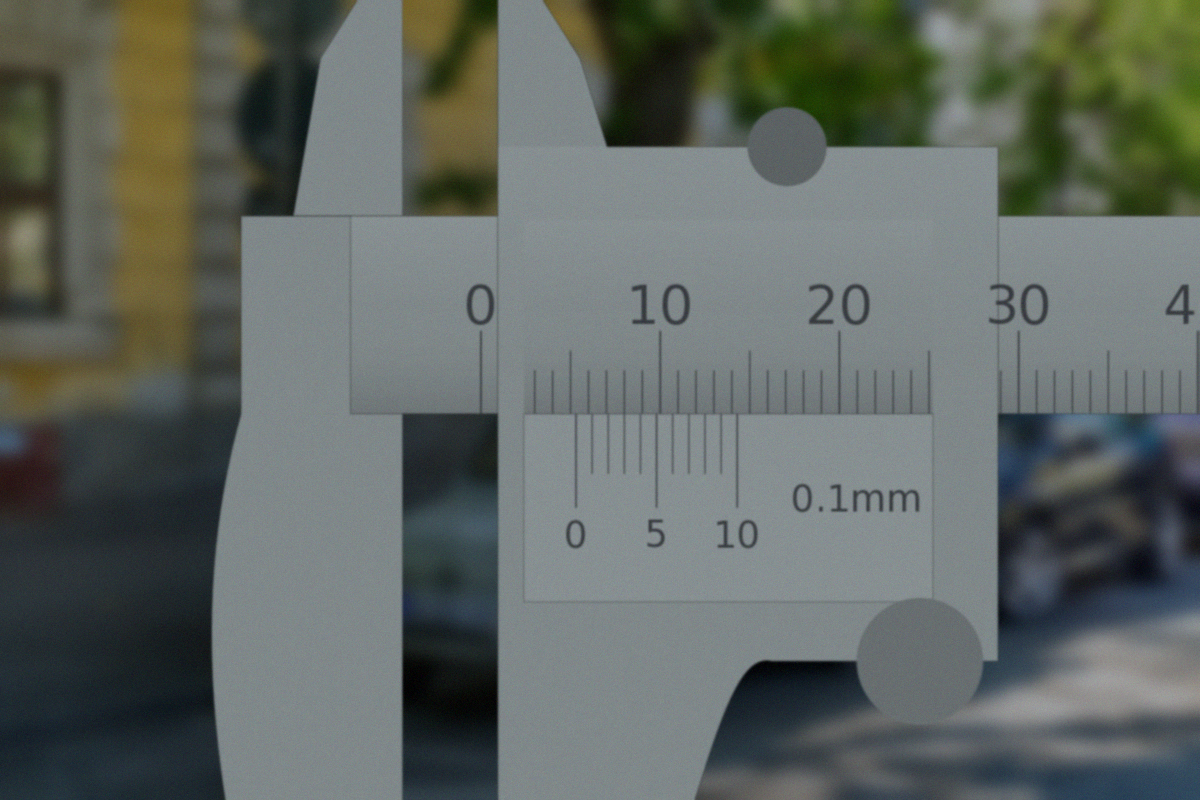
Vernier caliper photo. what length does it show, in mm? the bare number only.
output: 5.3
